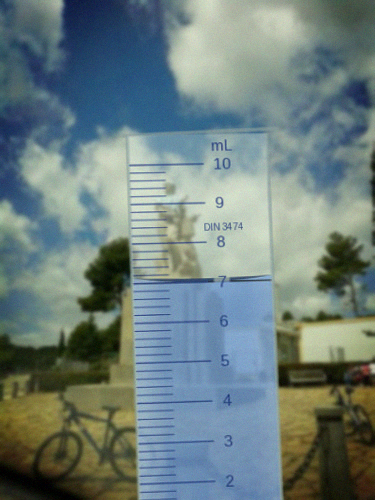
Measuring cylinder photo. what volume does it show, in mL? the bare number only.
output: 7
